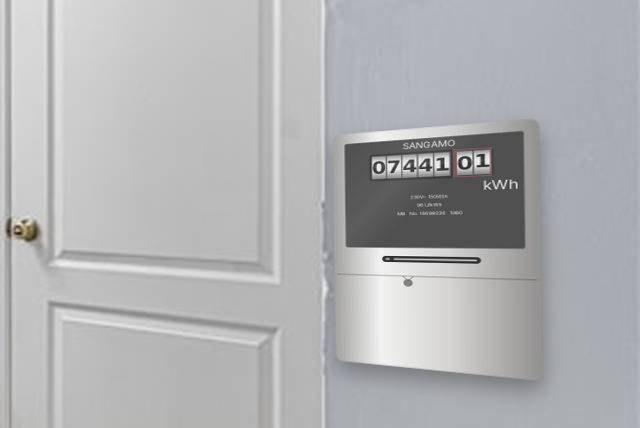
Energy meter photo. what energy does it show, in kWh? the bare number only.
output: 7441.01
